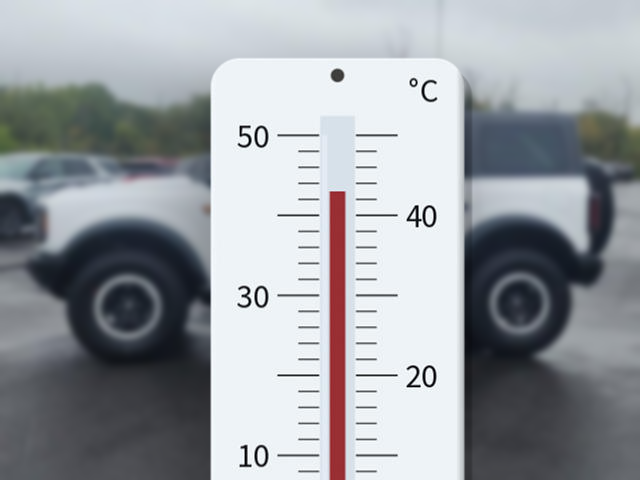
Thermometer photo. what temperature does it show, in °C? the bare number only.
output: 43
